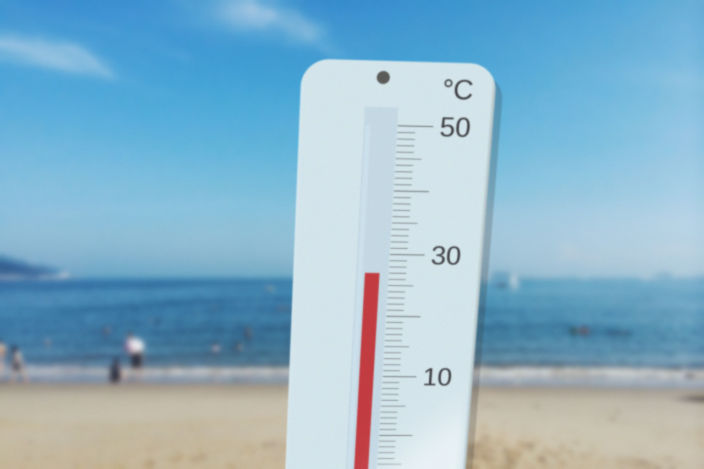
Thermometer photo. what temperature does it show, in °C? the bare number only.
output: 27
